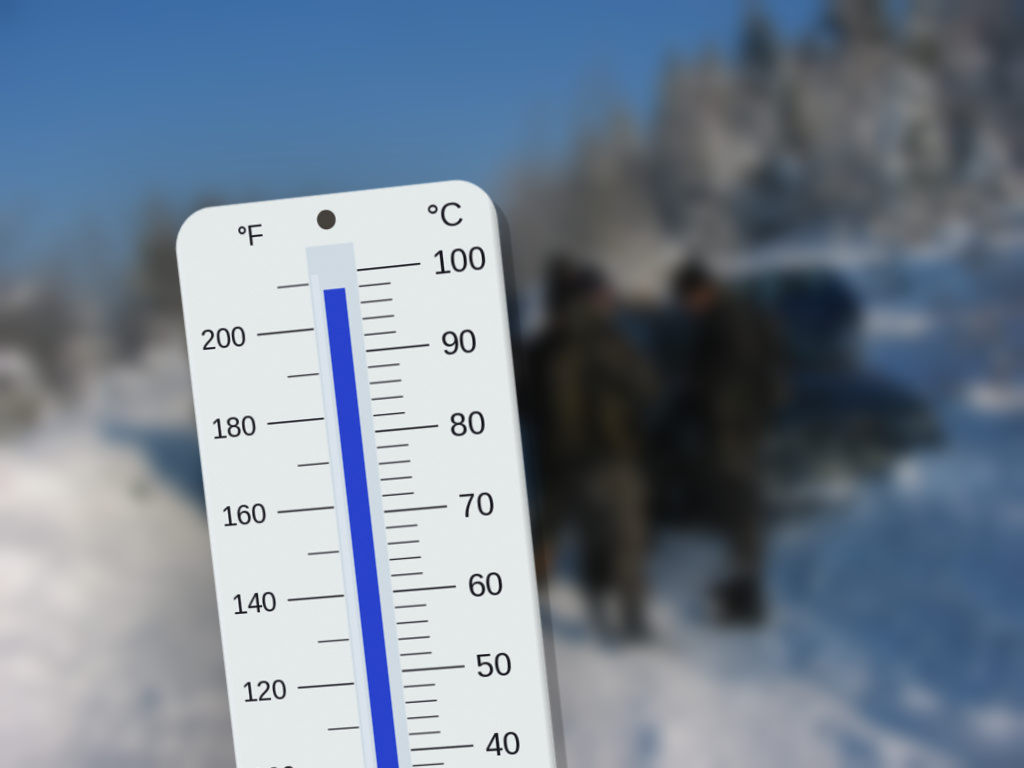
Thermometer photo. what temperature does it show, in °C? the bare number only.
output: 98
